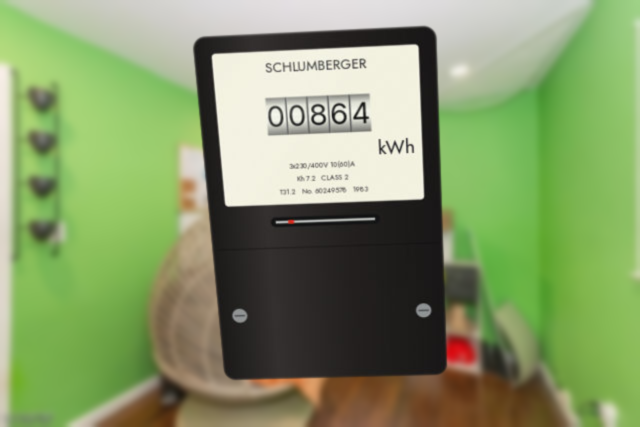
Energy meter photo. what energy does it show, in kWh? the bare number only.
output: 864
